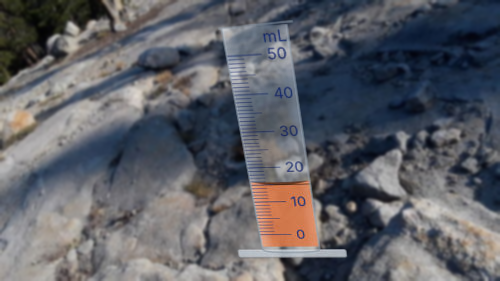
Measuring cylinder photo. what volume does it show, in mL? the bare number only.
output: 15
